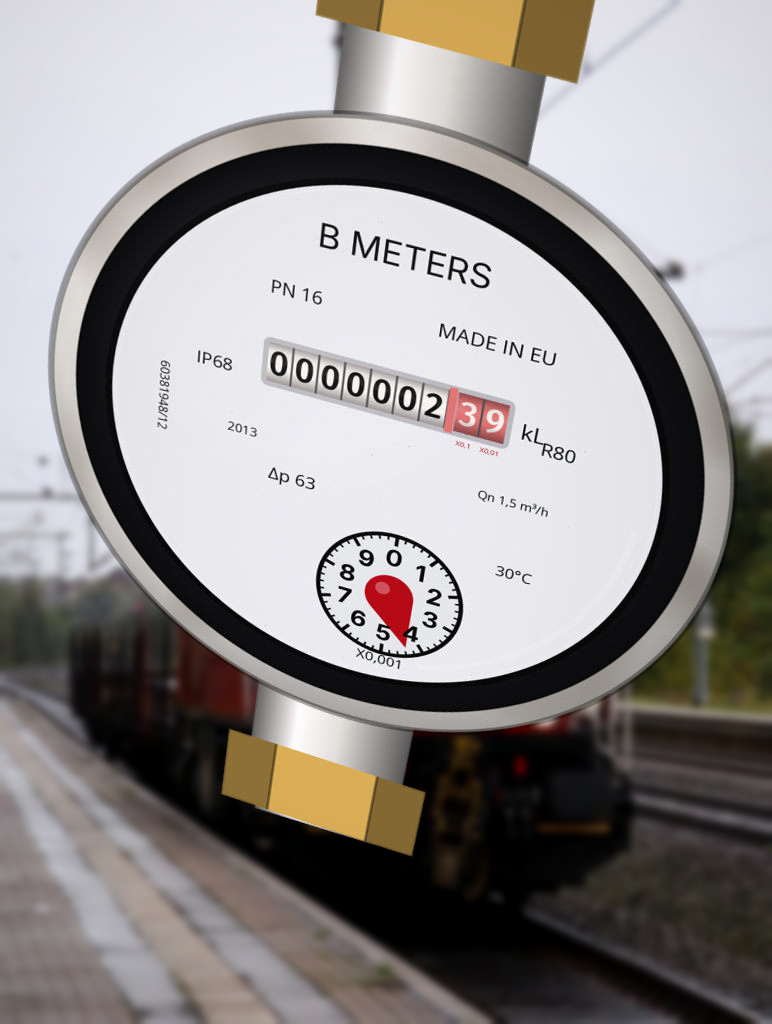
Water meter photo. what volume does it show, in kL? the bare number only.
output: 2.394
